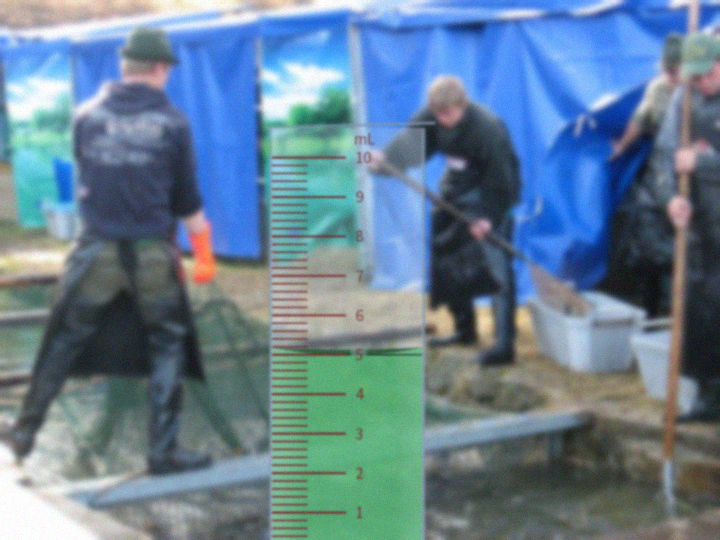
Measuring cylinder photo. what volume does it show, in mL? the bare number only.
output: 5
